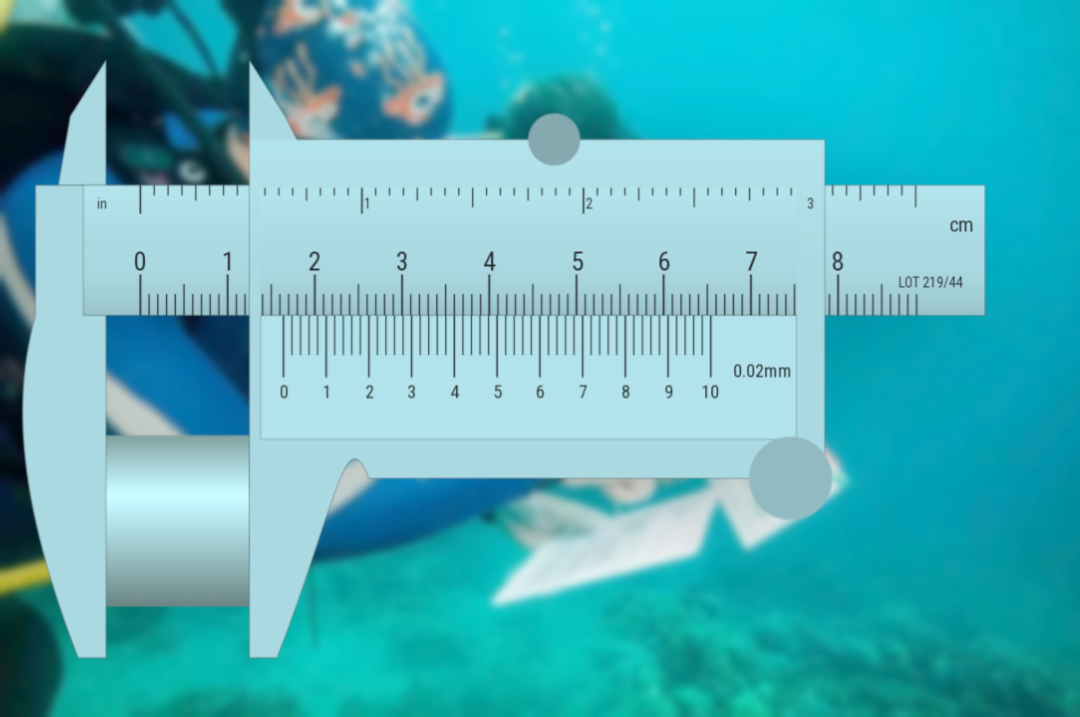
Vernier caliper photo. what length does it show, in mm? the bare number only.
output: 16.4
